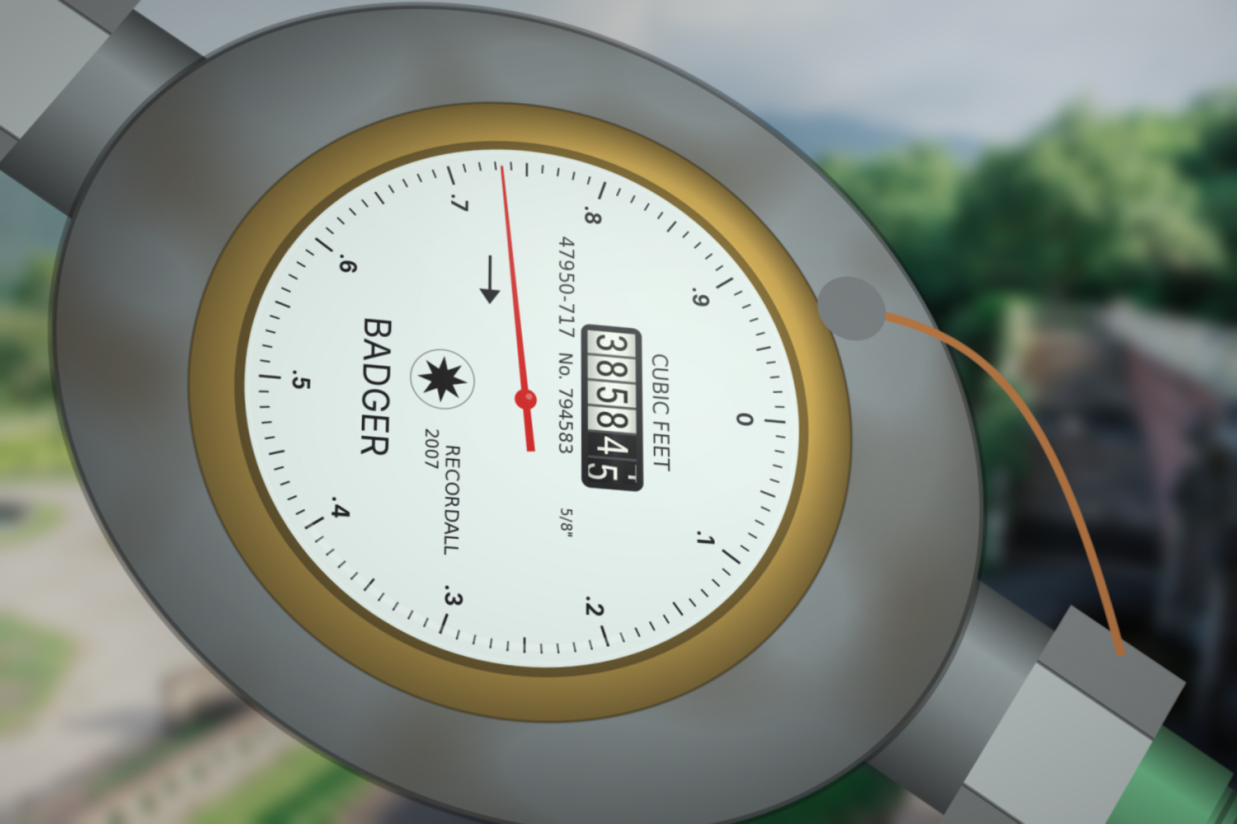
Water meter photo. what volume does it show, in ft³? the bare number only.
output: 385844.73
